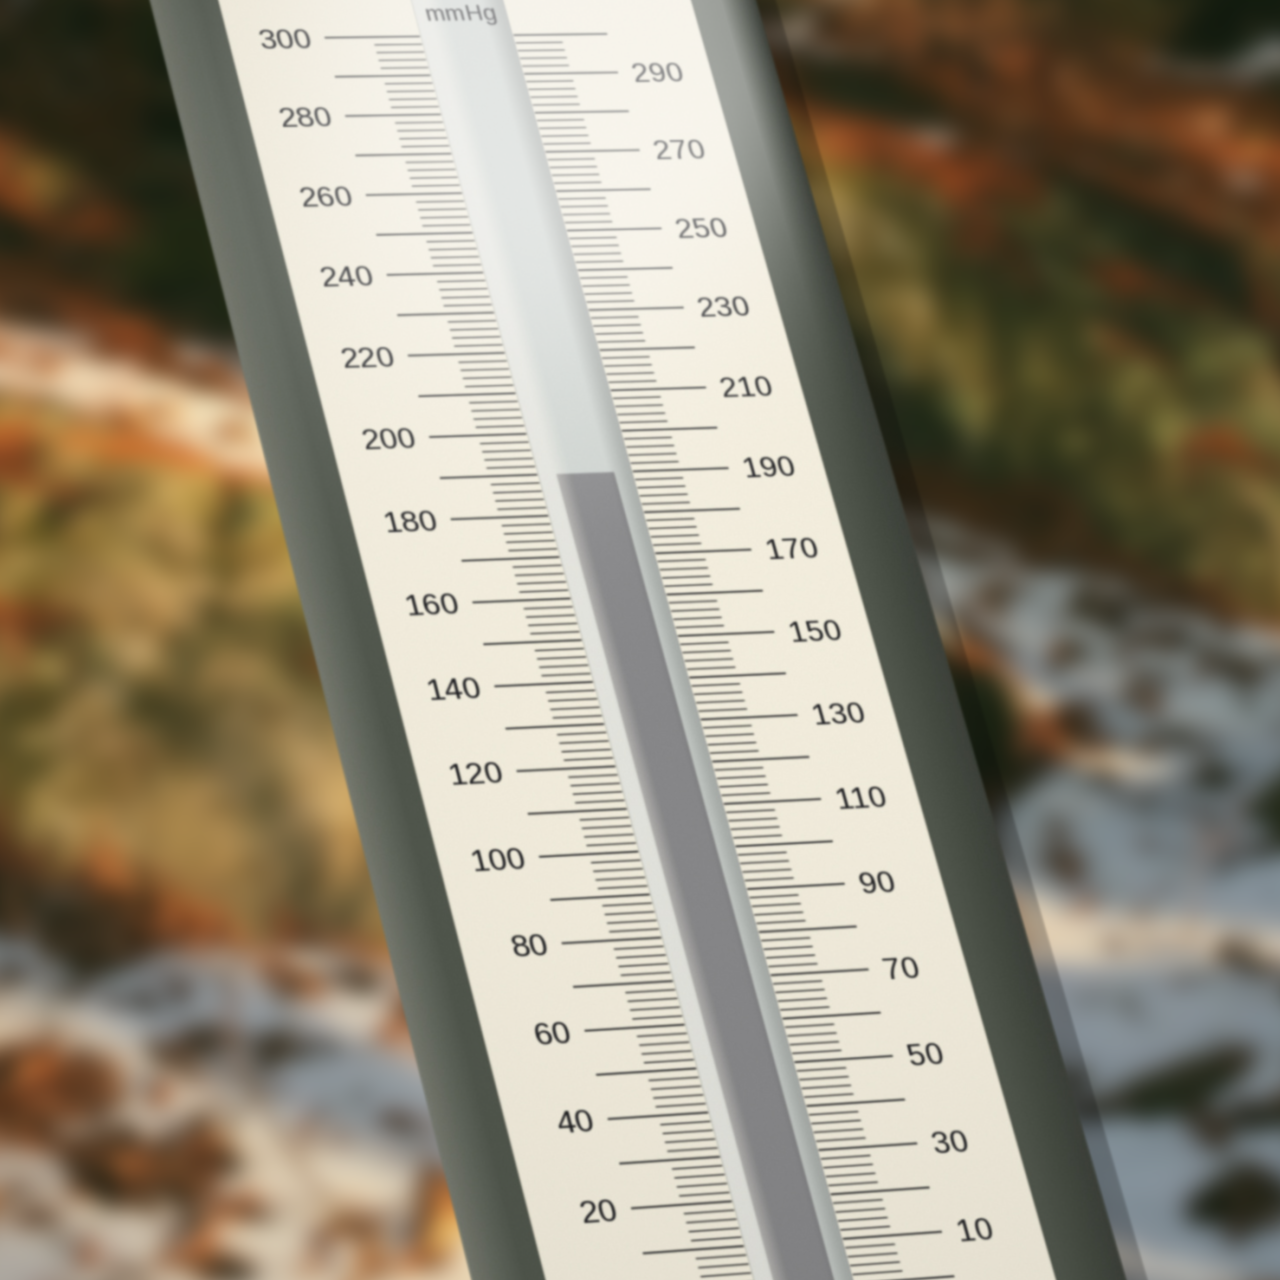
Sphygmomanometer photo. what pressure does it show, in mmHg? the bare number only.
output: 190
